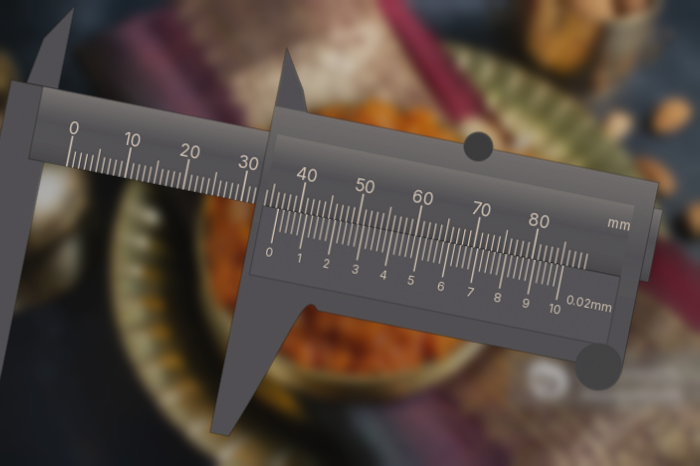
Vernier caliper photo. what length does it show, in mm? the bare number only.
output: 36.4
